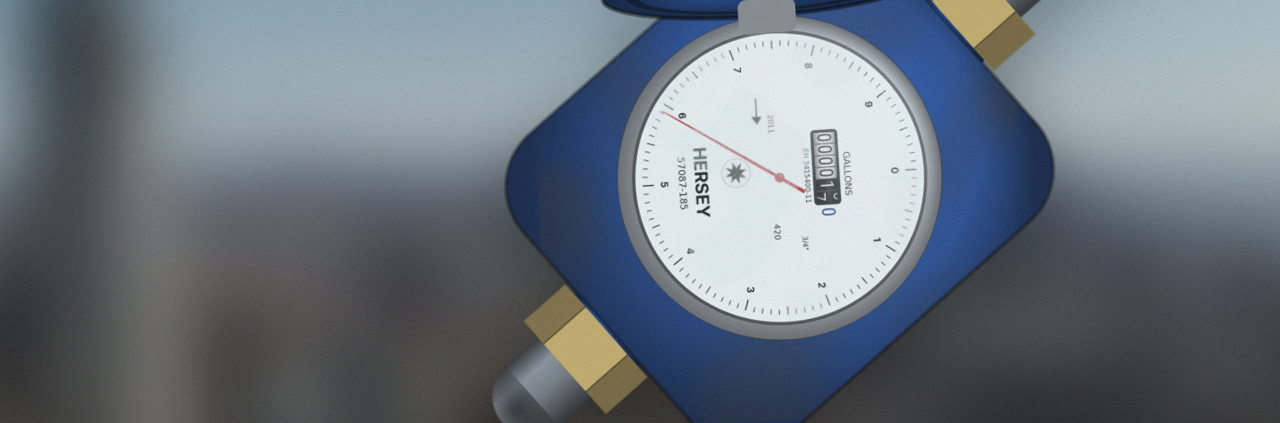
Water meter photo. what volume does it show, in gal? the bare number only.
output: 165.9
